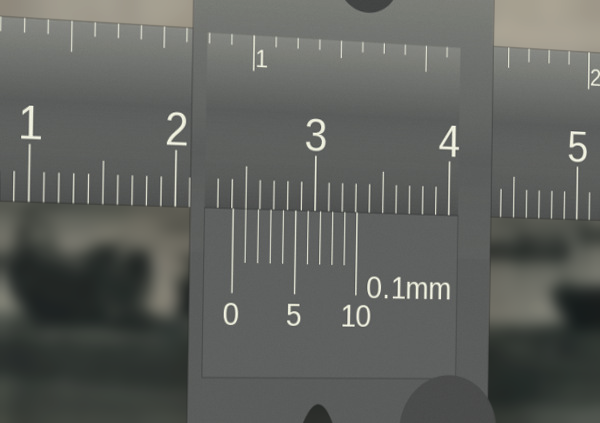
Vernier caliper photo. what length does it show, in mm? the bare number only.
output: 24.1
